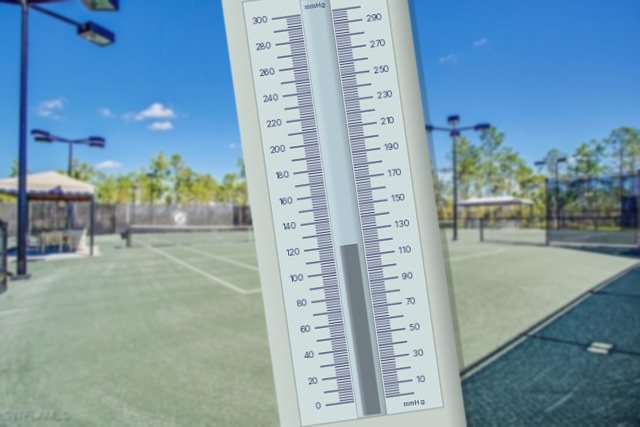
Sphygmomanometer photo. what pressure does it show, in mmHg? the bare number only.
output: 120
